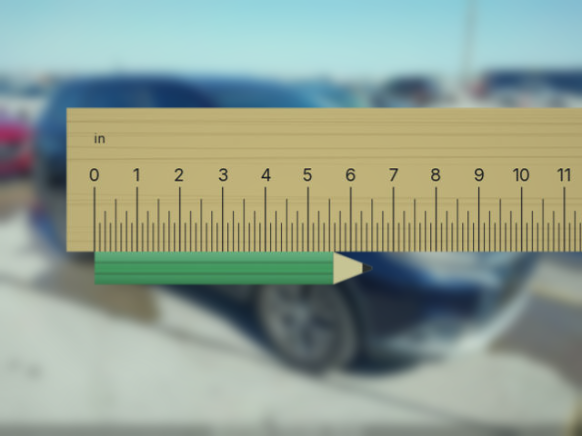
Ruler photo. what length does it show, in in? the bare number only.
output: 6.5
